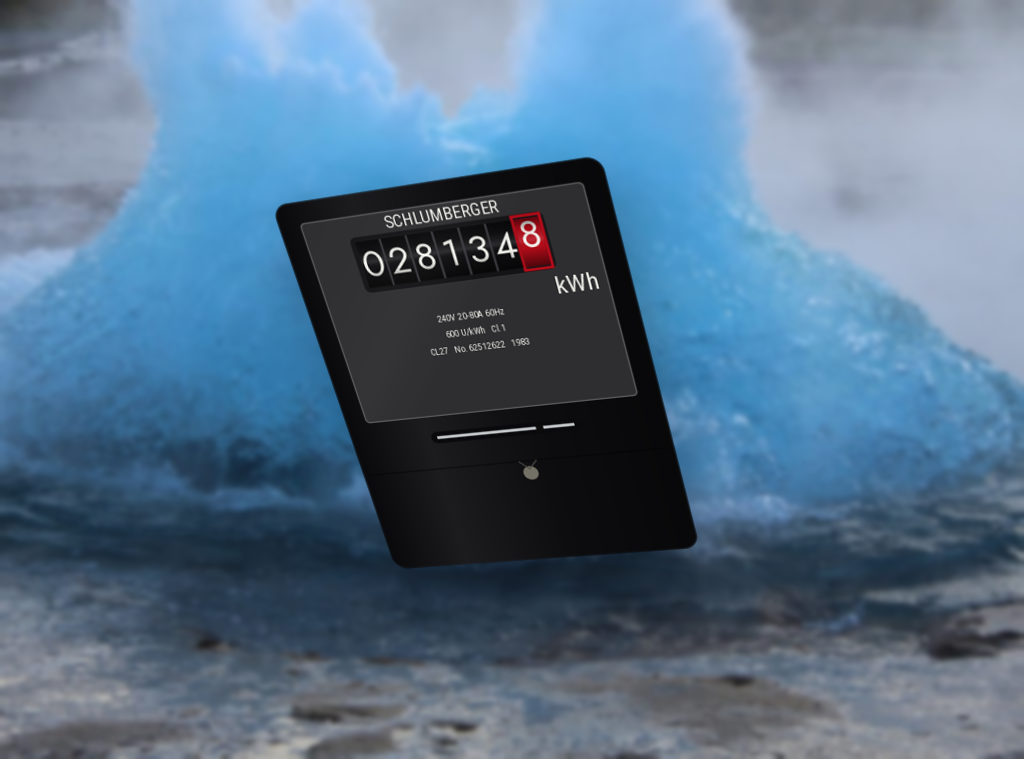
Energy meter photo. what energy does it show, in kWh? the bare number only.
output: 28134.8
